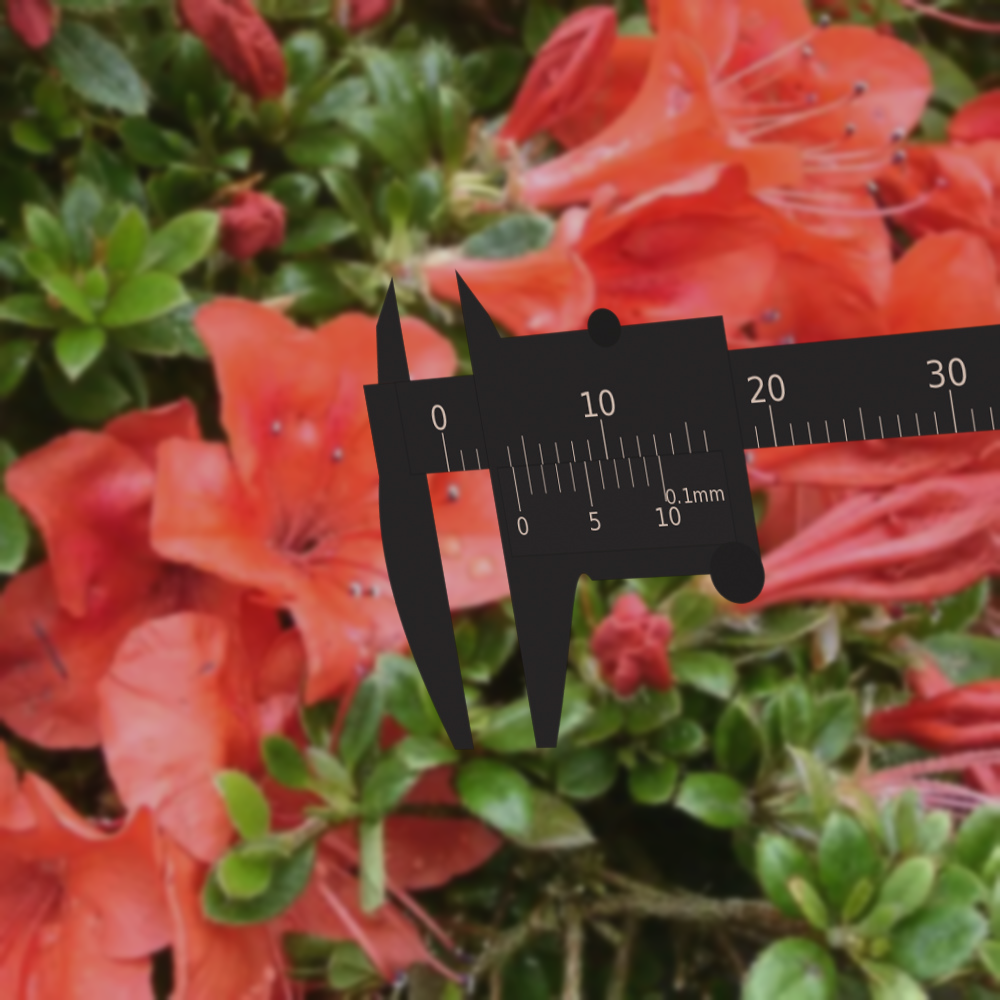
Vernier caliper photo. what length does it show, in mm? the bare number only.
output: 4.1
